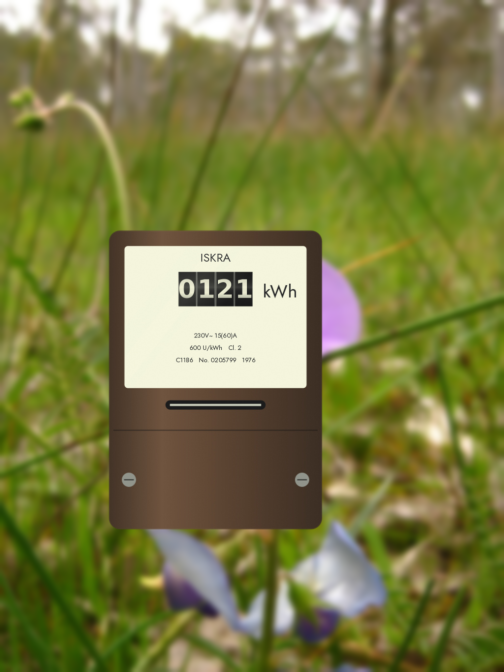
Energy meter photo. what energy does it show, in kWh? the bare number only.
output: 121
